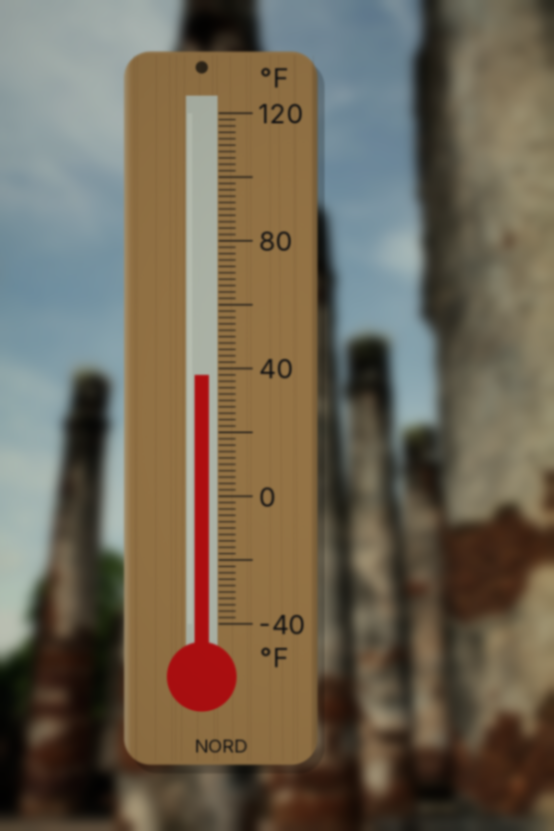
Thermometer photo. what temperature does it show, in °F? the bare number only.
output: 38
